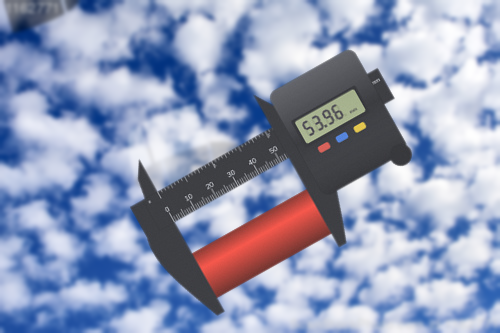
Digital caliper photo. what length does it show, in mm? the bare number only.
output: 53.96
